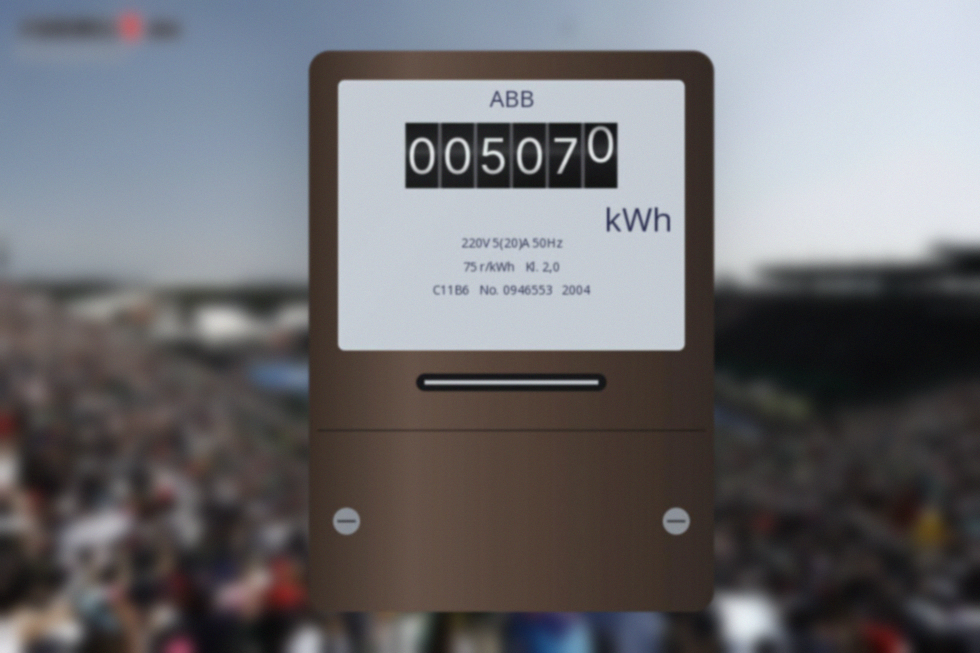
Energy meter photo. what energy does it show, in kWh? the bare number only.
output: 5070
